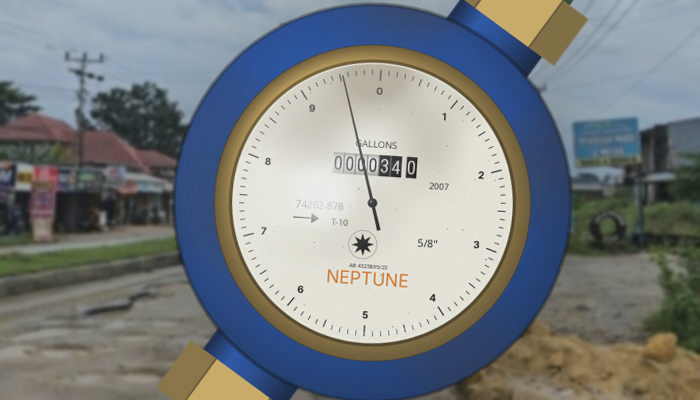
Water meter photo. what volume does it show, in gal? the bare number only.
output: 339.5
